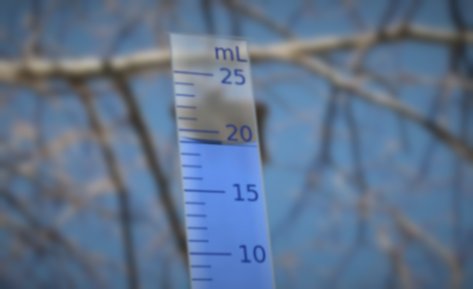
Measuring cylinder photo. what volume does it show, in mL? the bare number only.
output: 19
